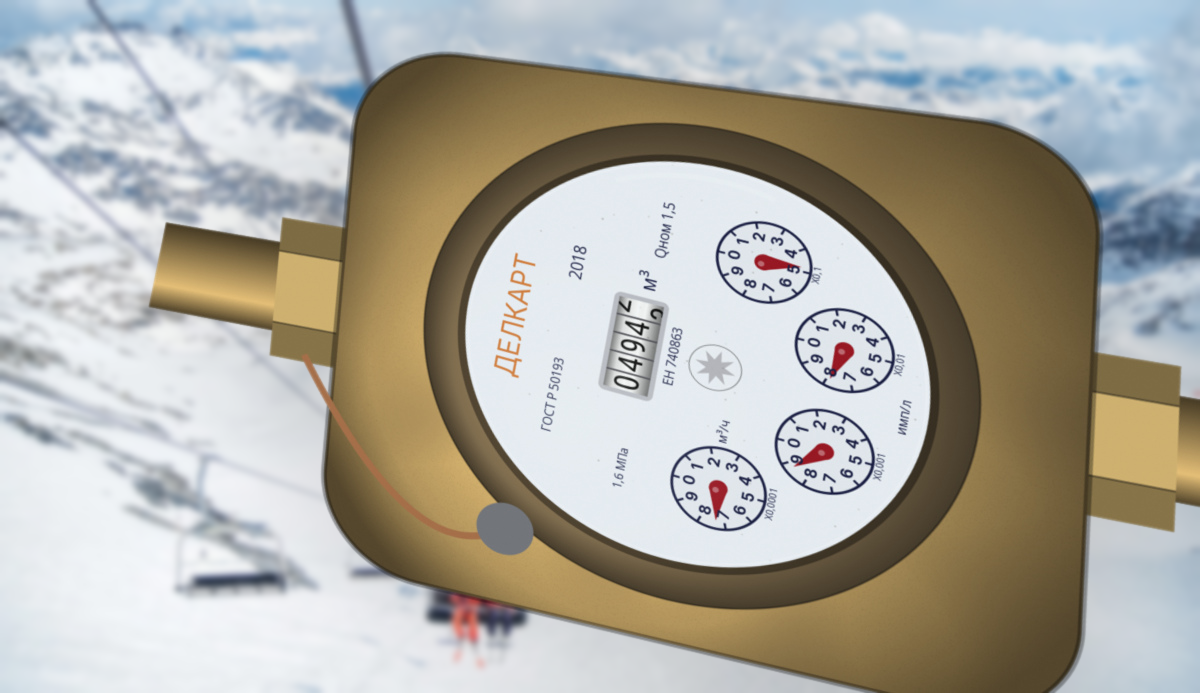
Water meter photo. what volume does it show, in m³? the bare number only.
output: 4942.4787
